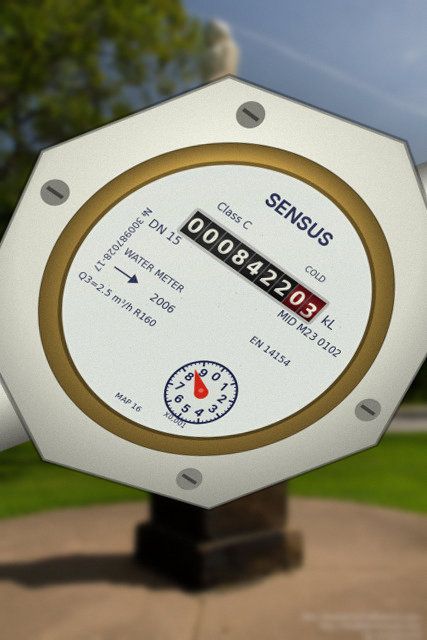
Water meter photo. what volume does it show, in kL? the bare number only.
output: 8422.028
